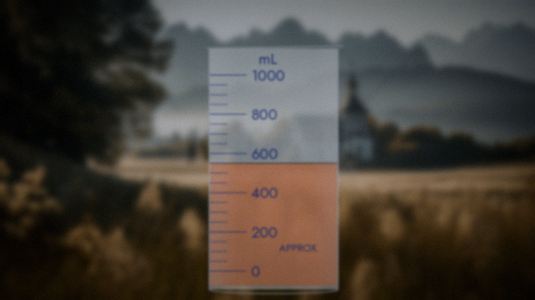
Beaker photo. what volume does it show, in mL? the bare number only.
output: 550
